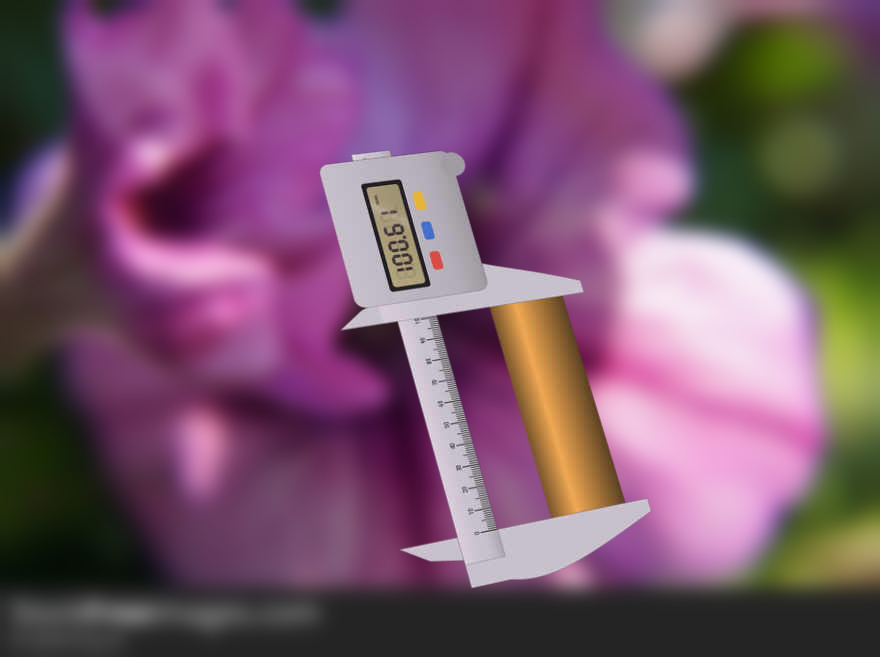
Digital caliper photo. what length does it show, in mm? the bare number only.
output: 100.61
